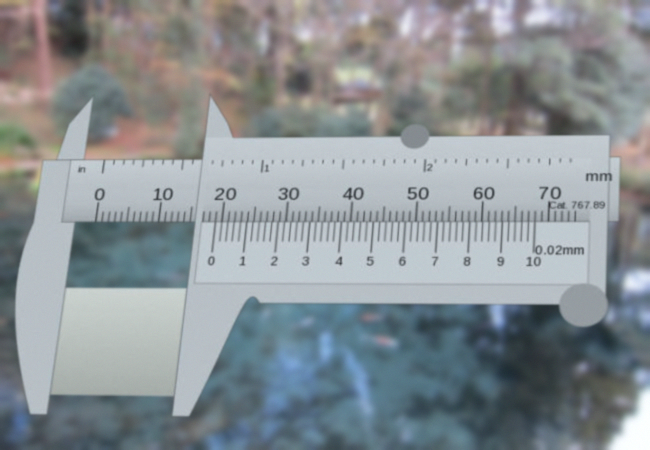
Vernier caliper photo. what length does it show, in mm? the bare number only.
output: 19.0
